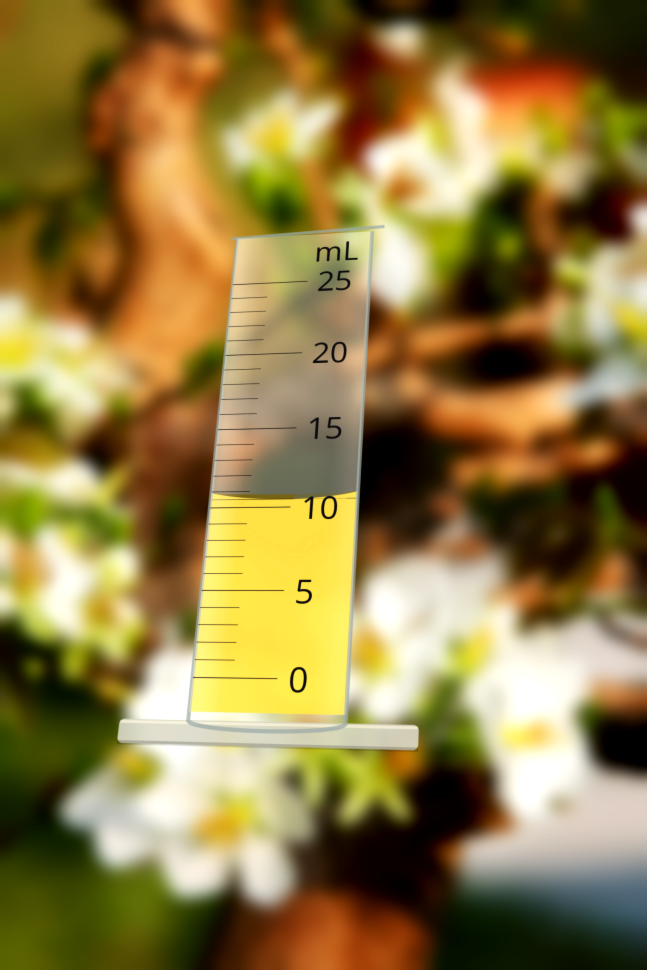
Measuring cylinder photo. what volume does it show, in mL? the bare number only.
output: 10.5
